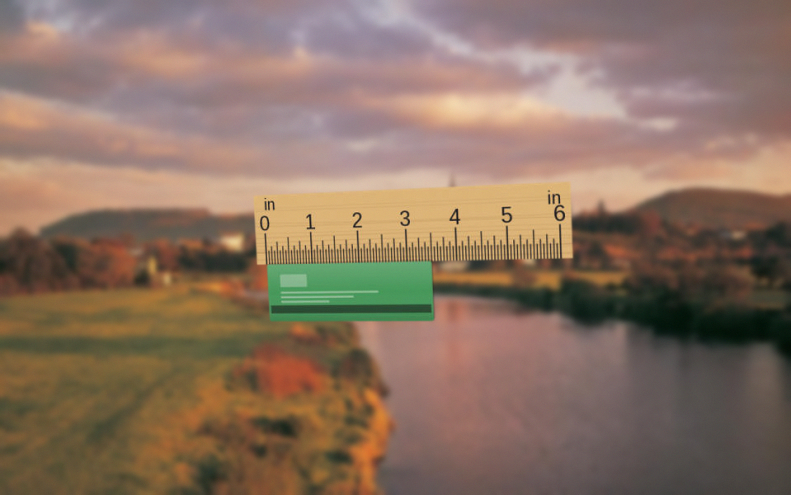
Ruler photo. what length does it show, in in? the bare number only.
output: 3.5
